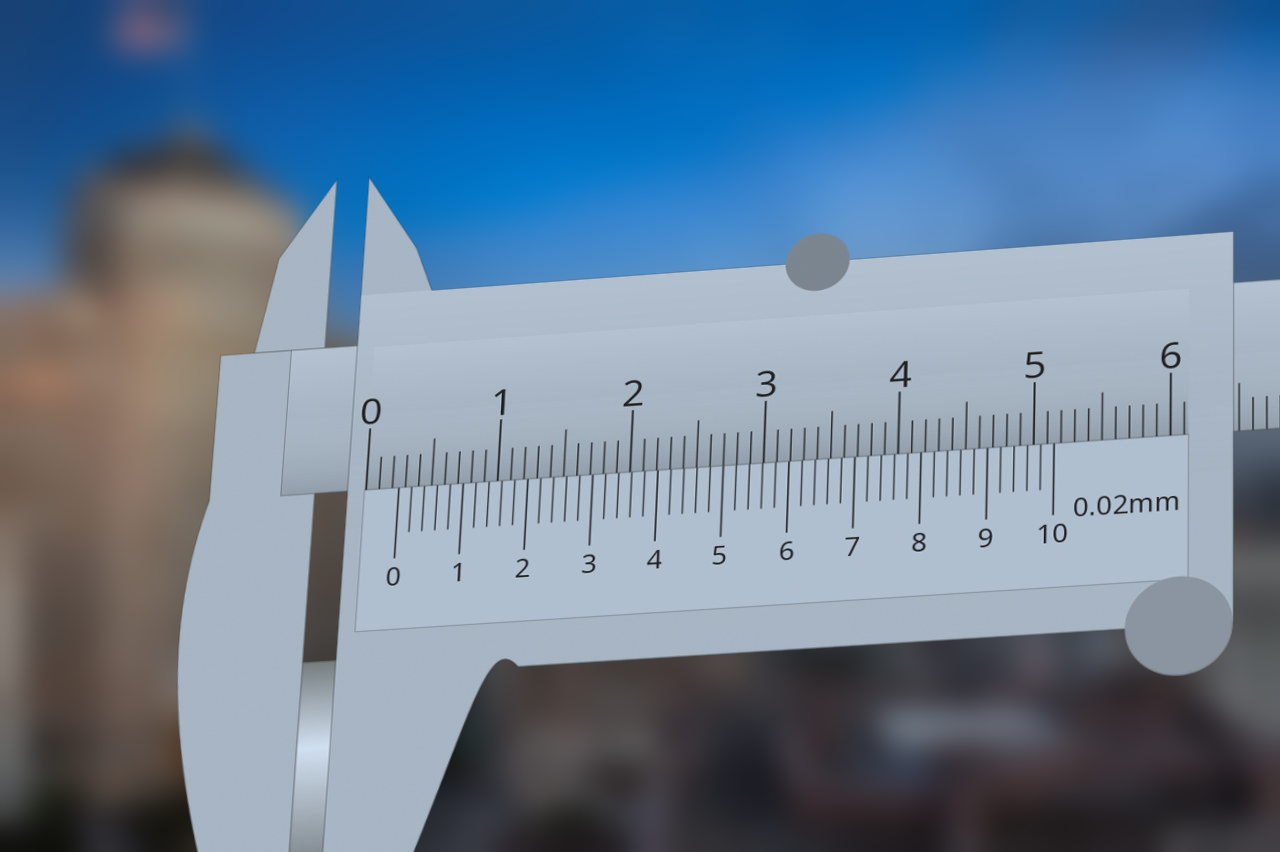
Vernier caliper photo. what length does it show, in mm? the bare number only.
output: 2.5
